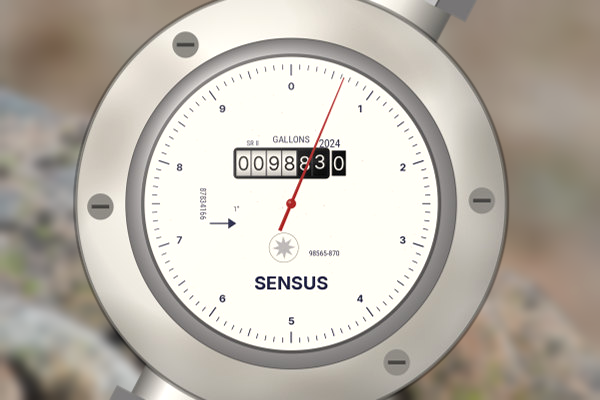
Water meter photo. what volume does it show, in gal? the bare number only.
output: 98830.6
